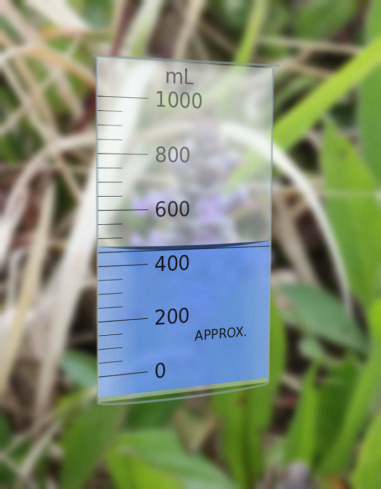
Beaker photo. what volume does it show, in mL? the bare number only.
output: 450
